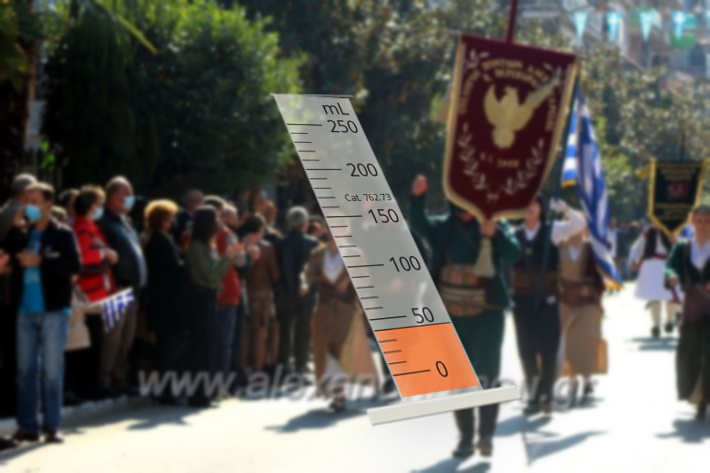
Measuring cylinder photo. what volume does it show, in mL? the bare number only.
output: 40
